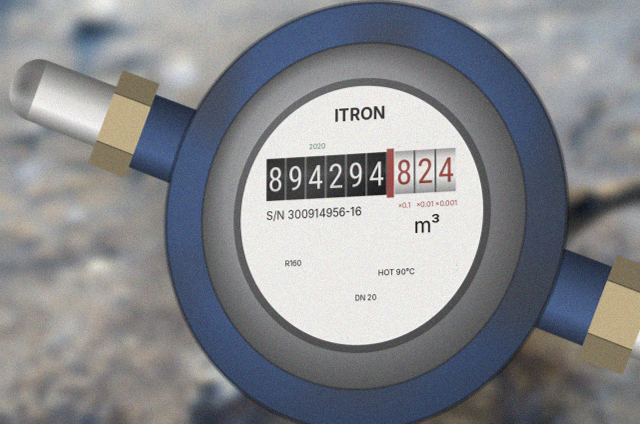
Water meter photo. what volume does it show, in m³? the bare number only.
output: 894294.824
